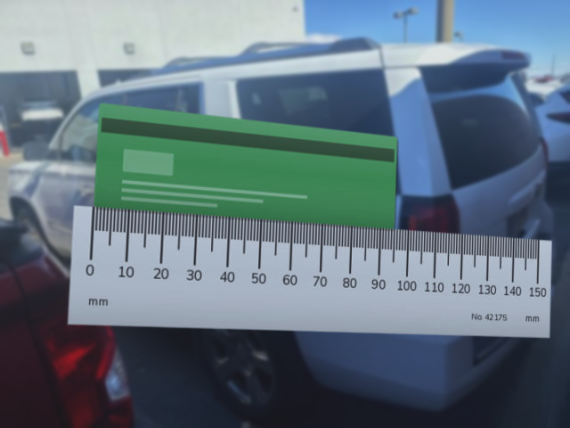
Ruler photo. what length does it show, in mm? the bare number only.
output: 95
